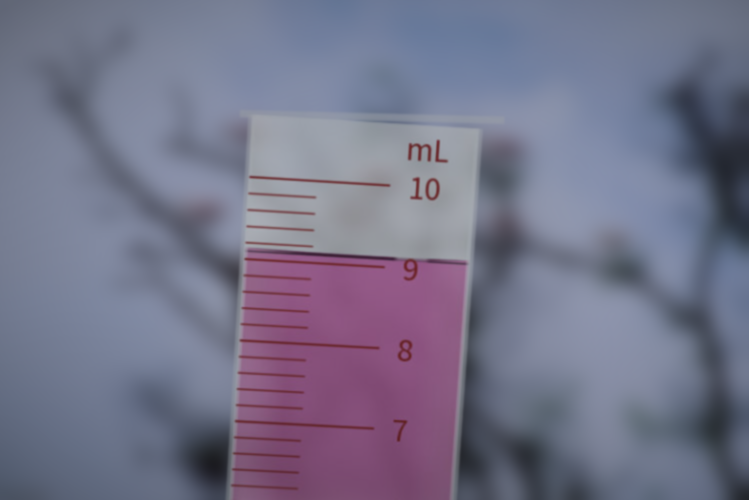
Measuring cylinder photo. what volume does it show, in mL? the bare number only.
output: 9.1
